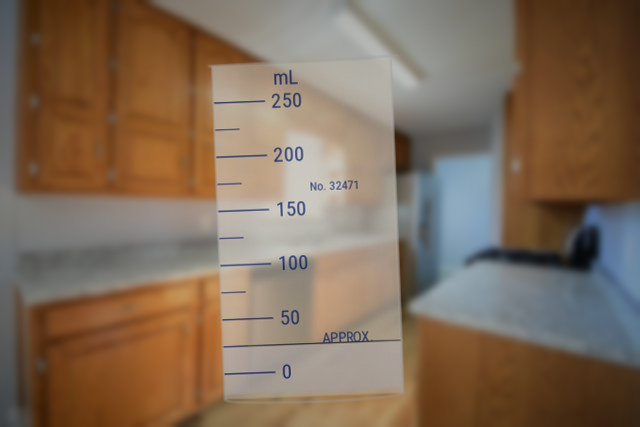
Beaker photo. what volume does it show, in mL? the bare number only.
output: 25
